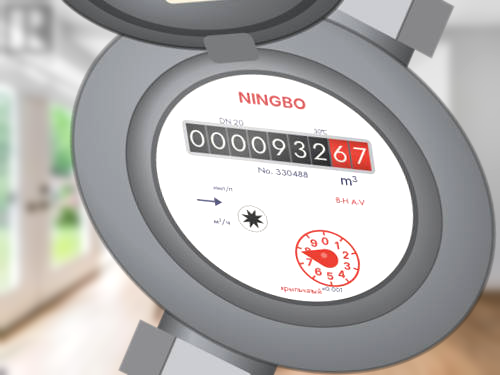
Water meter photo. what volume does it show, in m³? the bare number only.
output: 932.677
